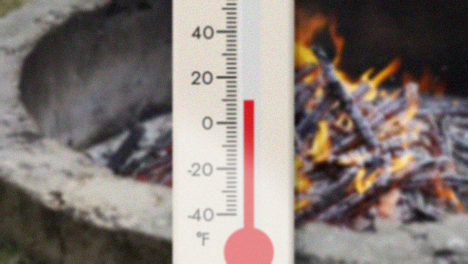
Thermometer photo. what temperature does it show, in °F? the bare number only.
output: 10
